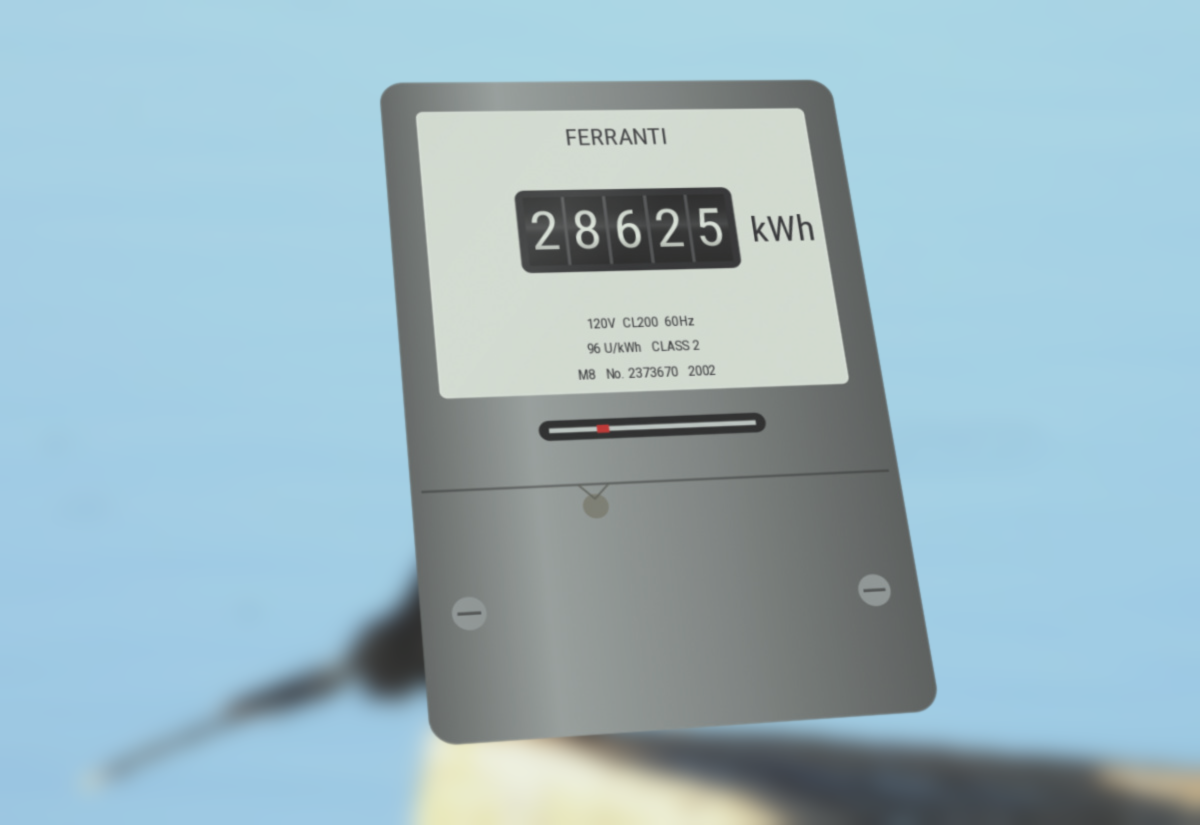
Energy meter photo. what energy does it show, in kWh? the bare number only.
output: 28625
